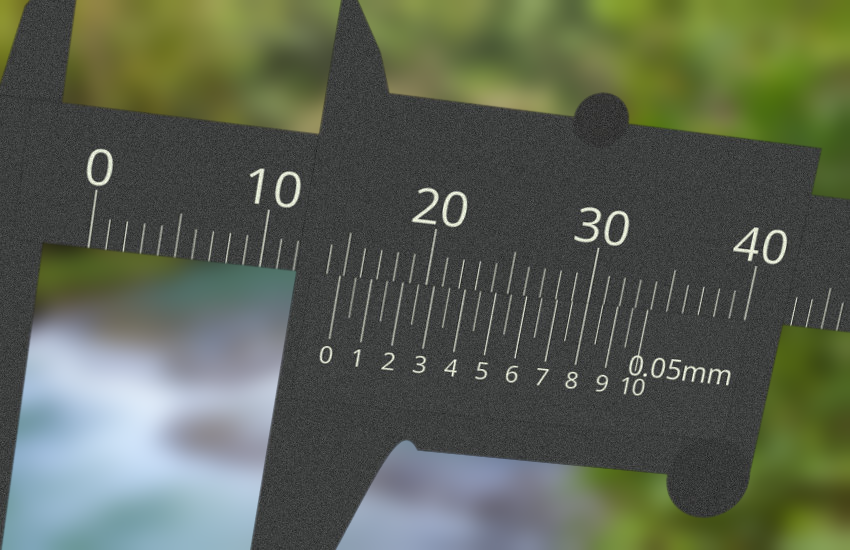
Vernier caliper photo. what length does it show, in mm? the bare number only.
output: 14.8
